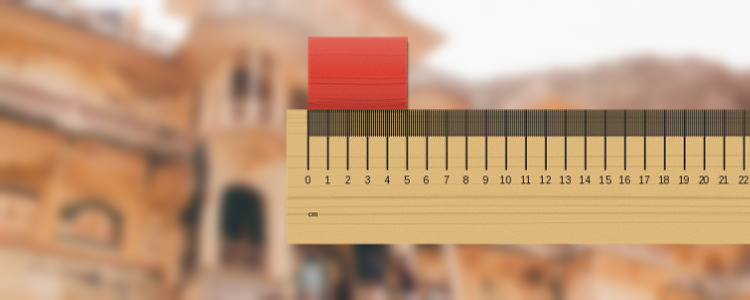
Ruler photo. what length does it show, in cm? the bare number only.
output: 5
